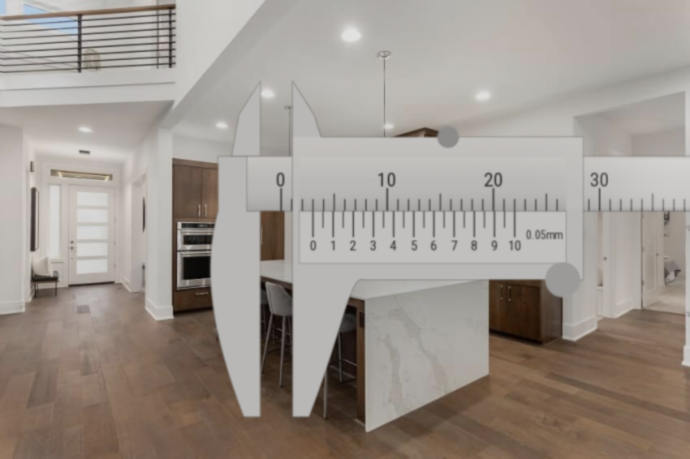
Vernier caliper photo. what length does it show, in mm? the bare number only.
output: 3.0
